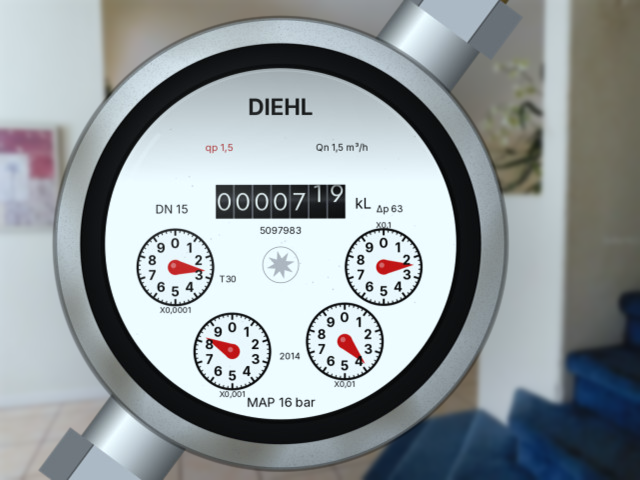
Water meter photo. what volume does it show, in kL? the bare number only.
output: 719.2382
